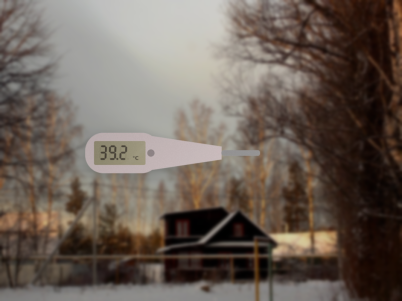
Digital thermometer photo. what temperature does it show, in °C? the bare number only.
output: 39.2
